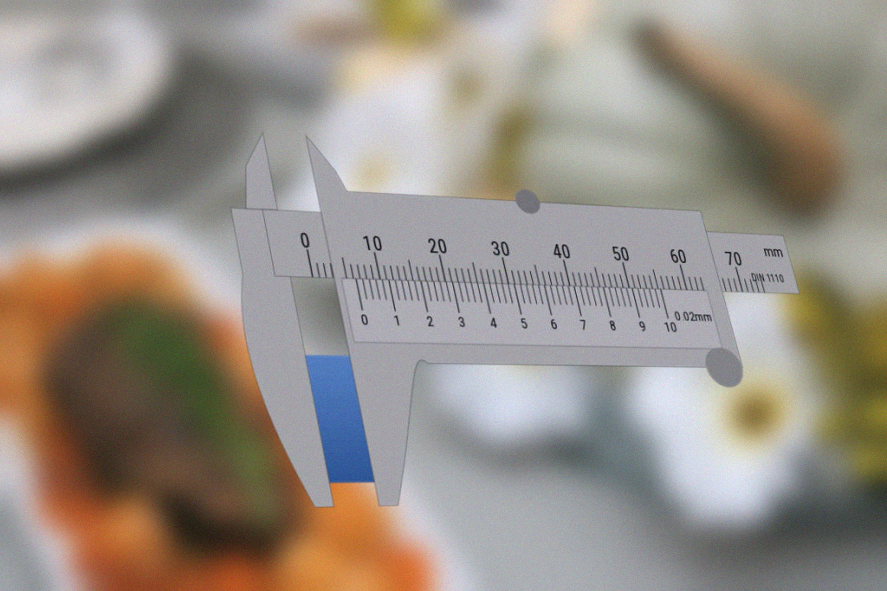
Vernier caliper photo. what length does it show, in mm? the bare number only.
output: 6.4
